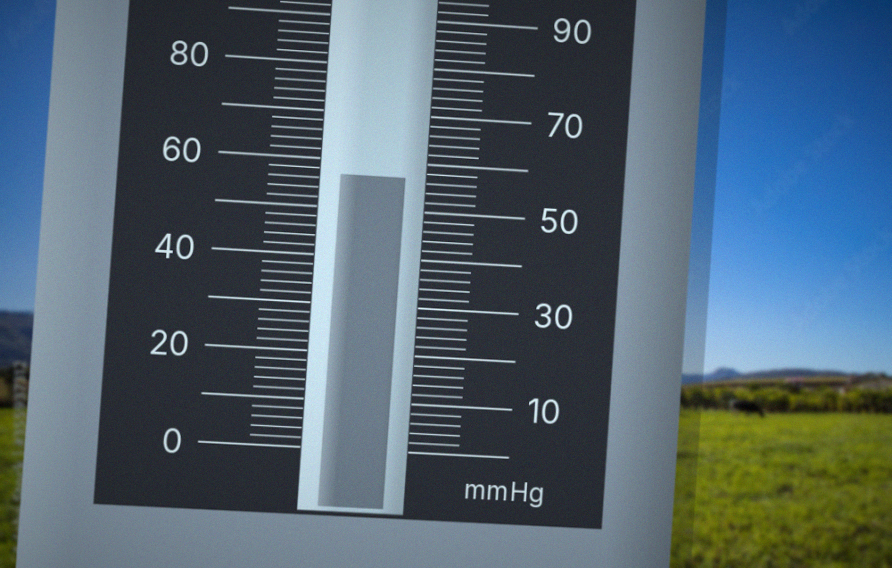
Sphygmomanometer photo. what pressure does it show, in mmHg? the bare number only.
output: 57
